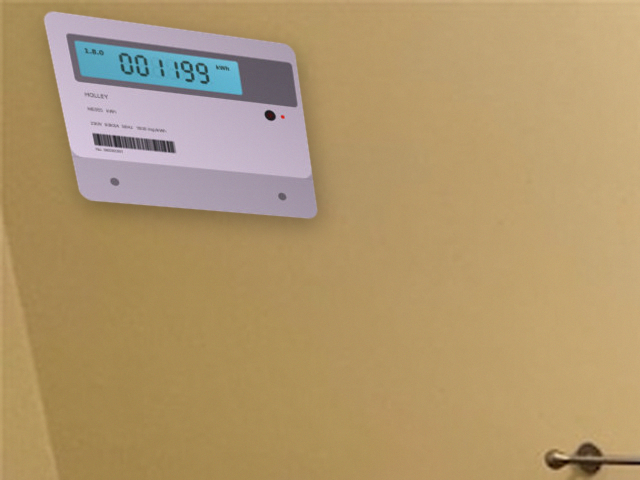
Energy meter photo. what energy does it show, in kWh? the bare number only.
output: 1199
